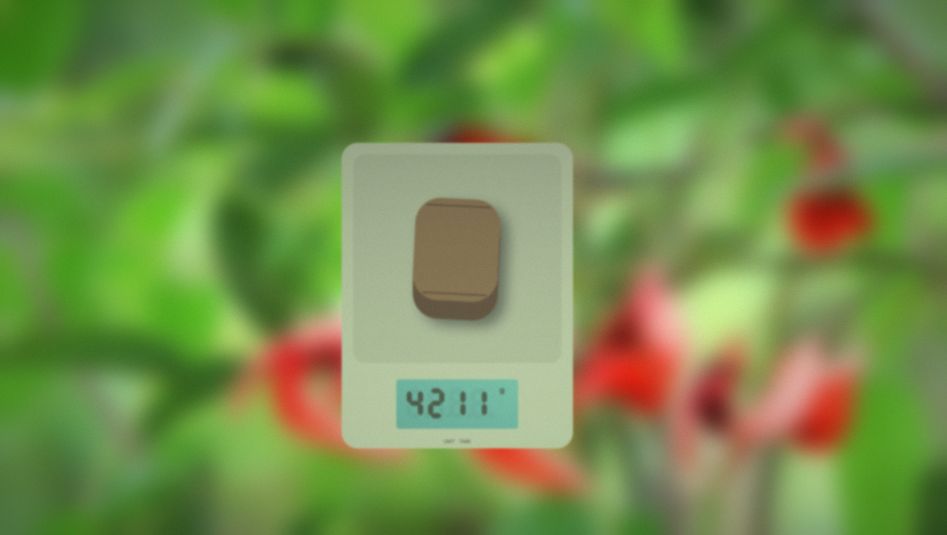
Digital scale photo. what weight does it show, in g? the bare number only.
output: 4211
